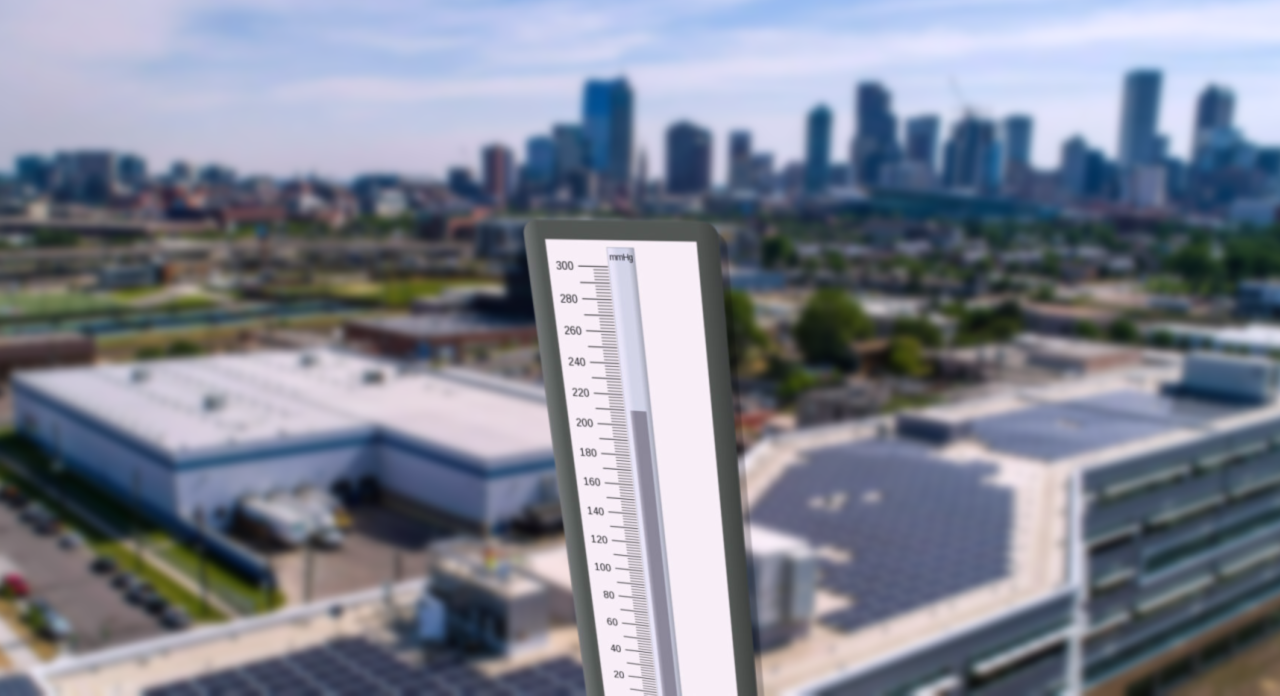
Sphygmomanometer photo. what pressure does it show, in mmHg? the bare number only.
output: 210
